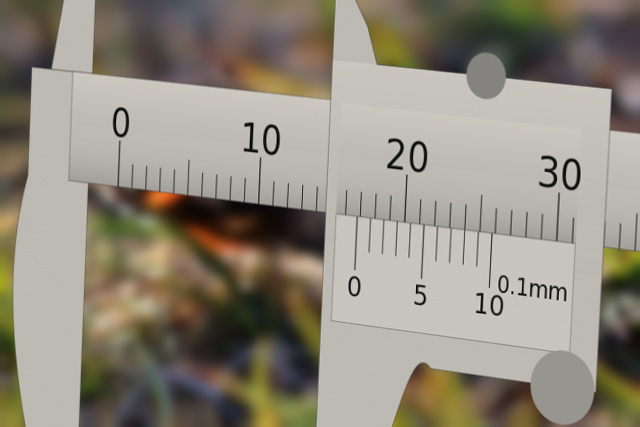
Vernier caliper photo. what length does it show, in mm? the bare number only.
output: 16.8
